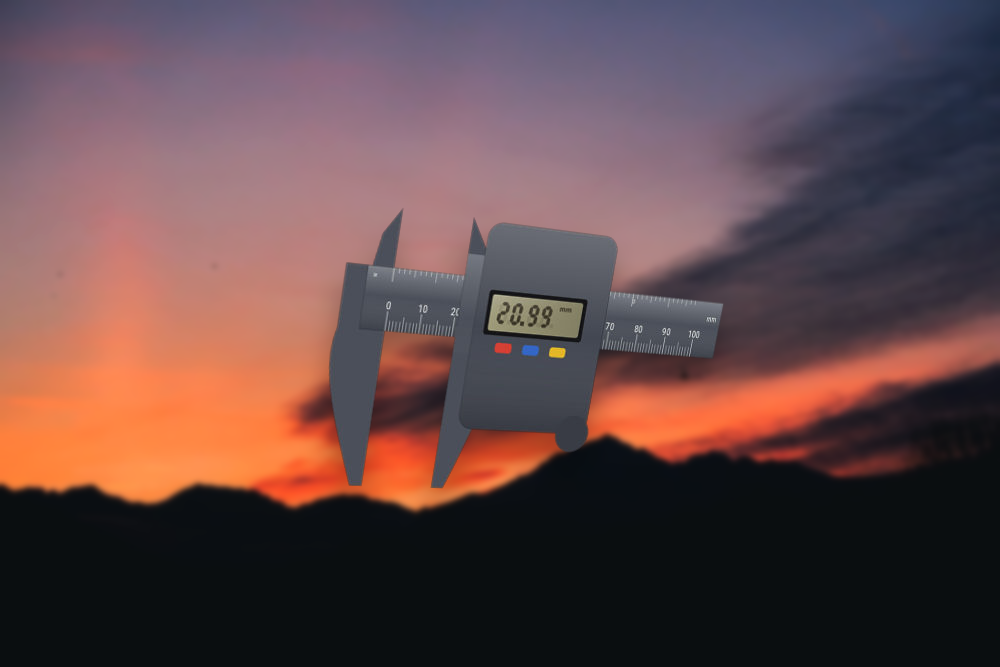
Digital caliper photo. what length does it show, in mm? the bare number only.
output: 20.99
